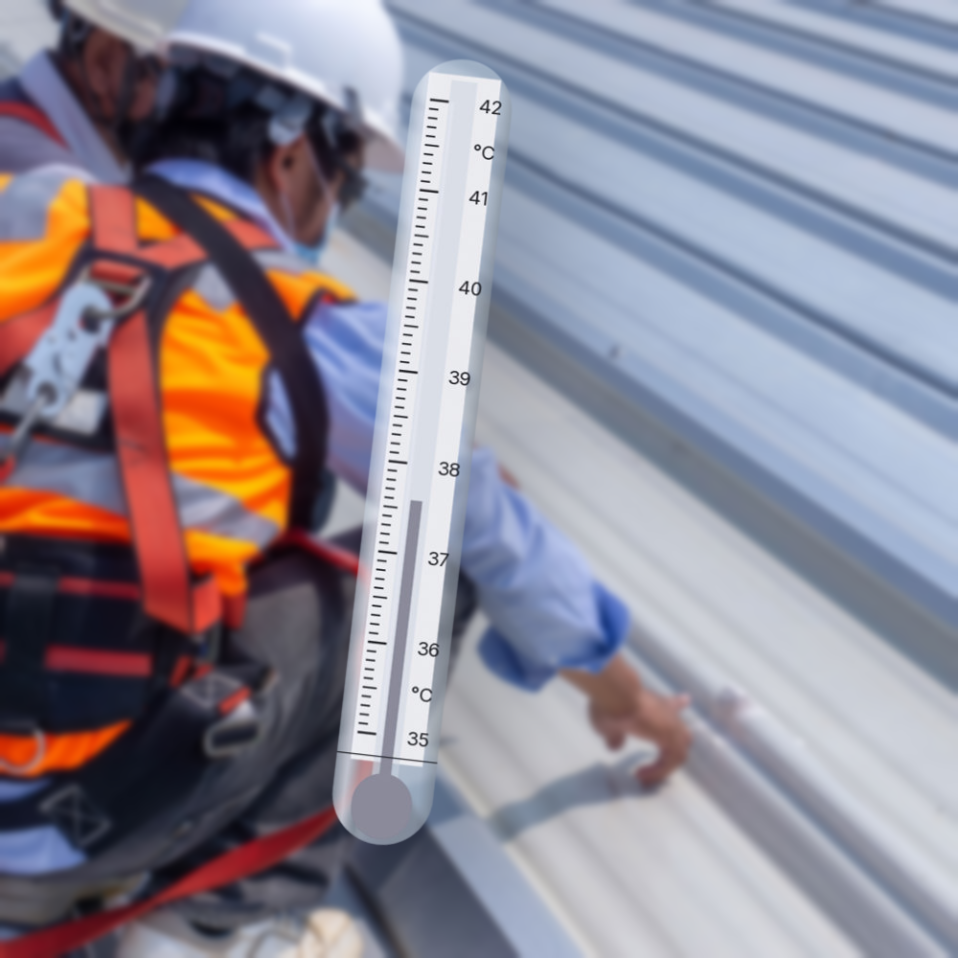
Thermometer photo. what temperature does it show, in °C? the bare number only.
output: 37.6
